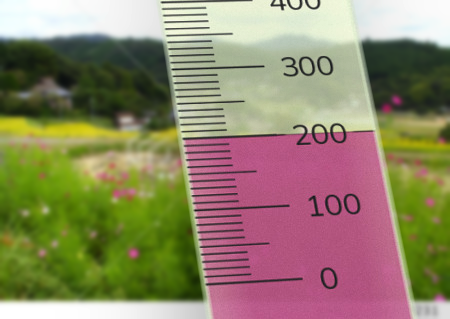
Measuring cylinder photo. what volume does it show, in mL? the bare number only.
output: 200
